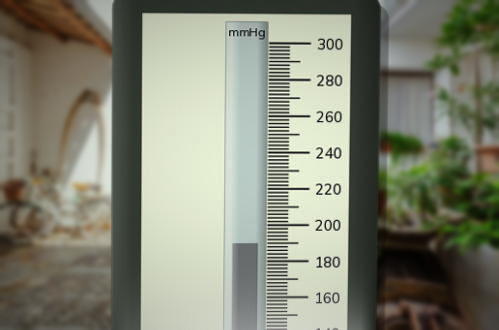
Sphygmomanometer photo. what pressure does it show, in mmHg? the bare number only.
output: 190
